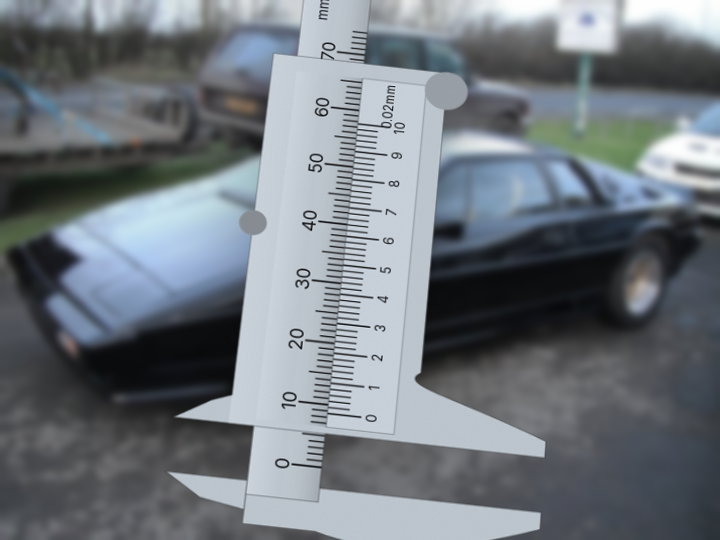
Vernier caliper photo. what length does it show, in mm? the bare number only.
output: 8.6
